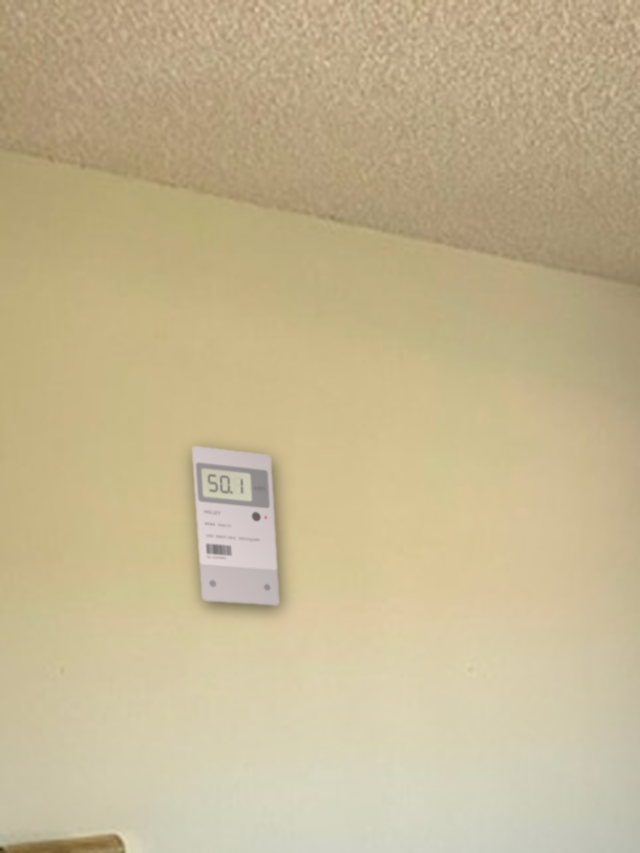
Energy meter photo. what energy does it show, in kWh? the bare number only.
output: 50.1
